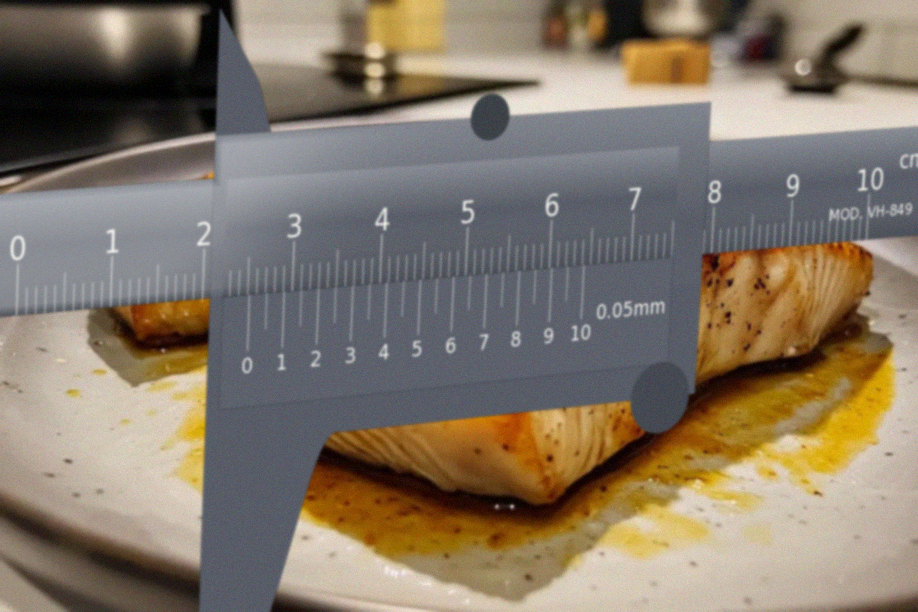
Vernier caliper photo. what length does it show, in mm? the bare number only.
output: 25.2
